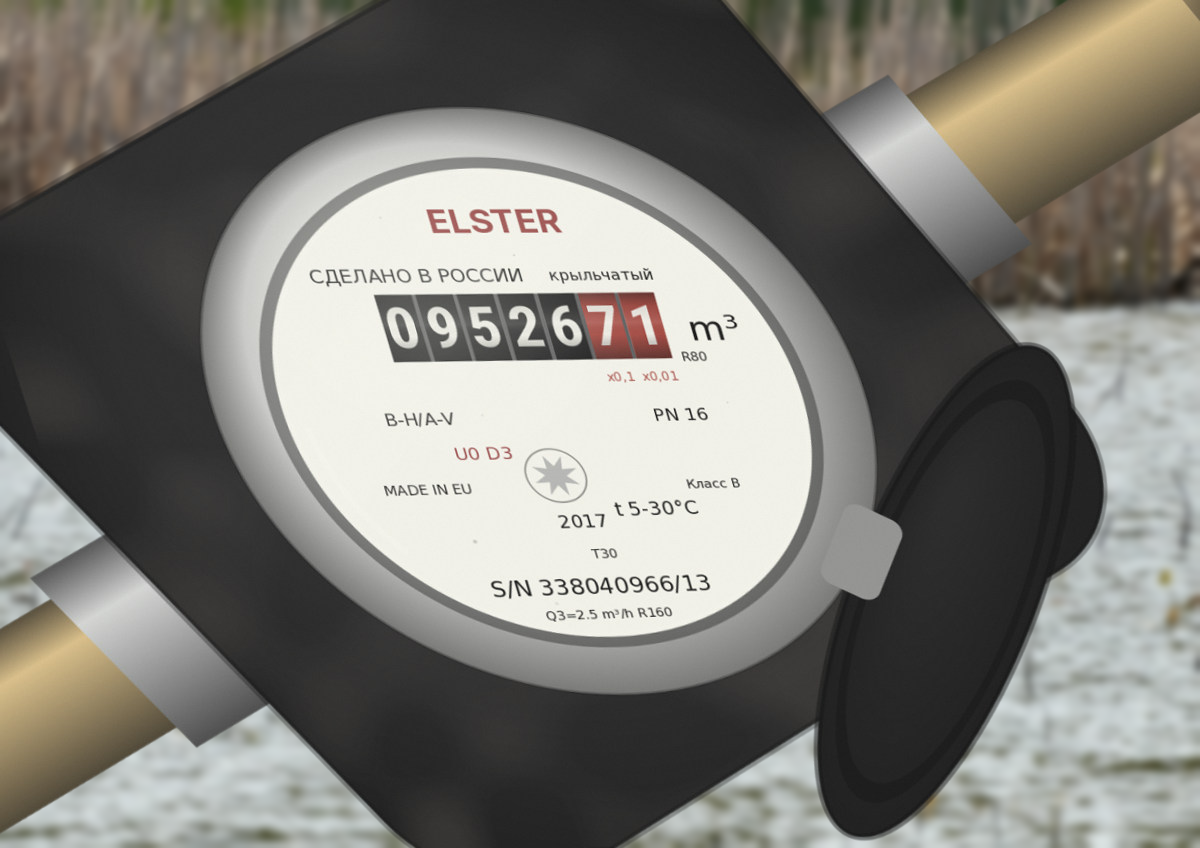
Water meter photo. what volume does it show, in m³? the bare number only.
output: 9526.71
